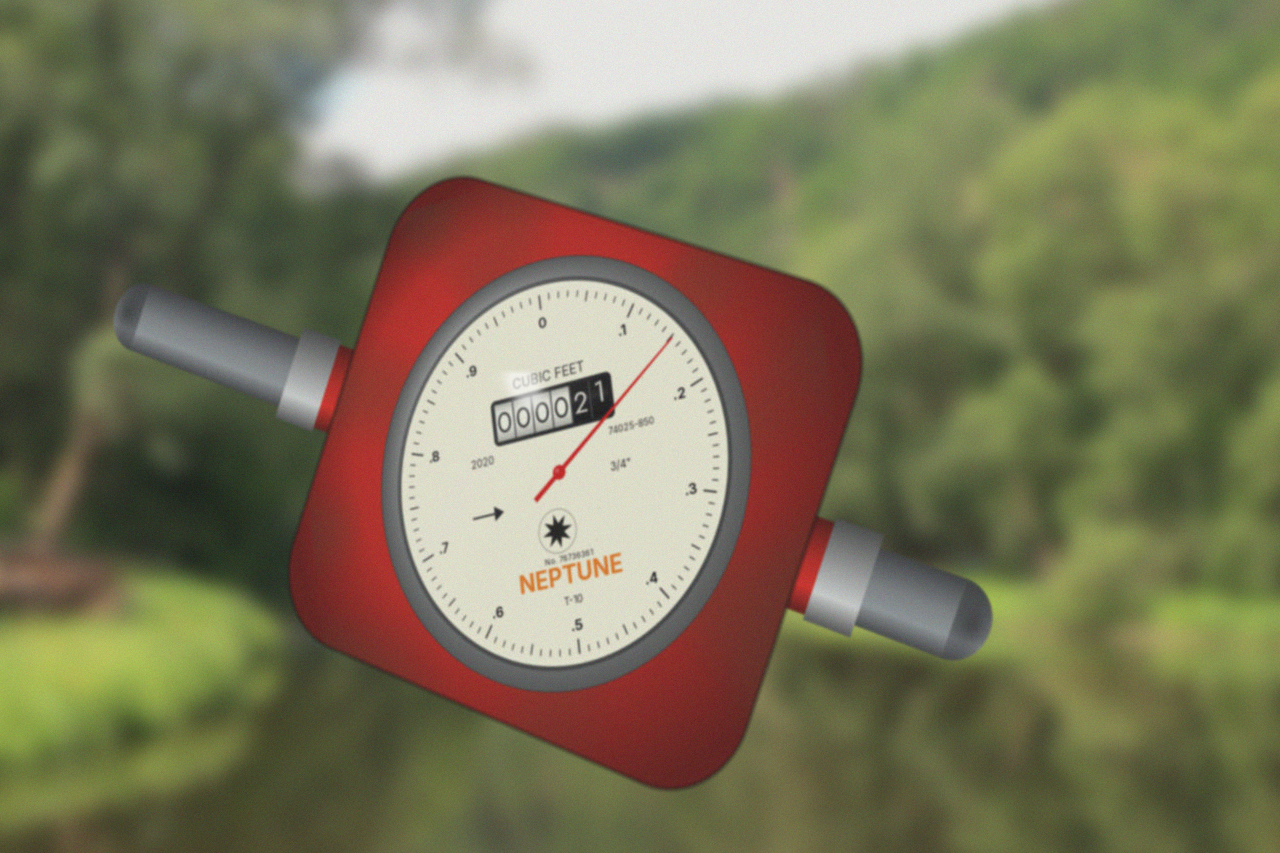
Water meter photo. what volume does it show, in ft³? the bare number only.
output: 21.15
